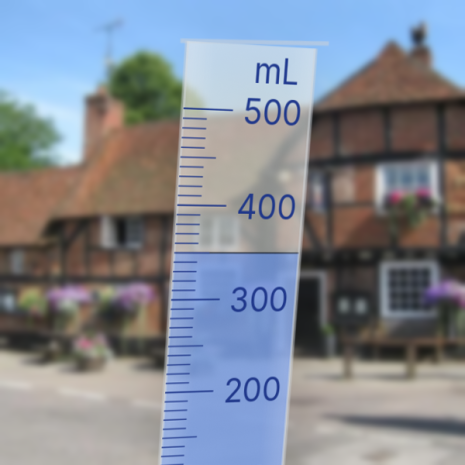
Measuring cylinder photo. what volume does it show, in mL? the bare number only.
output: 350
